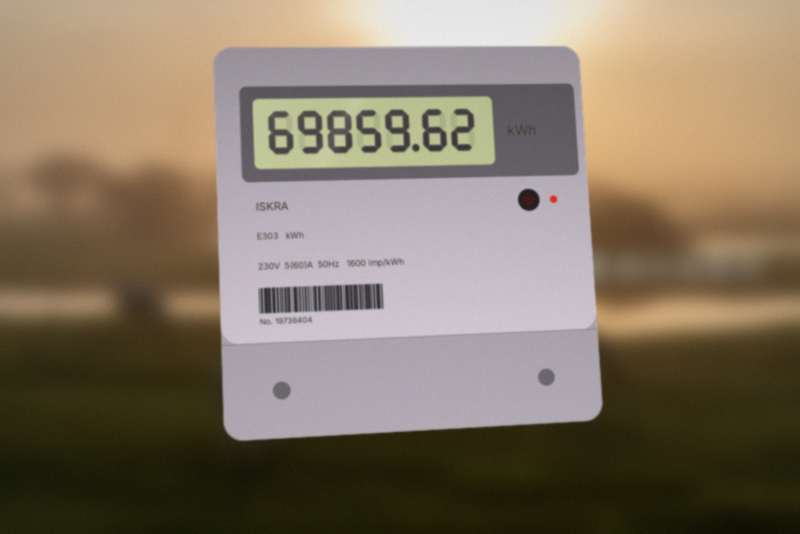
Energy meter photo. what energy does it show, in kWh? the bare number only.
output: 69859.62
